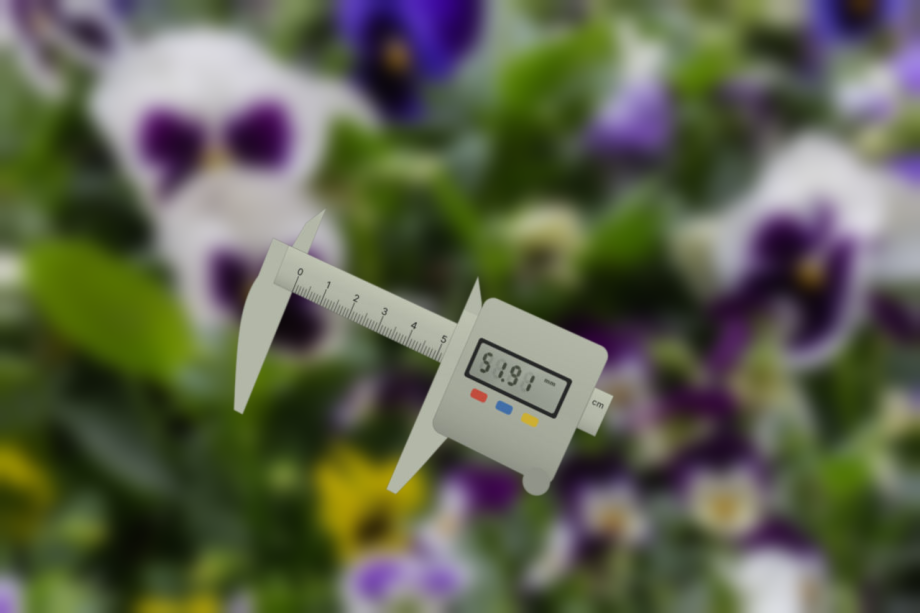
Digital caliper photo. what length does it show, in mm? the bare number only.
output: 51.91
